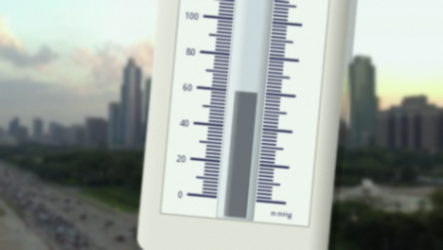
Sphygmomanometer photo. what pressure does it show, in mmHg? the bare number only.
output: 60
